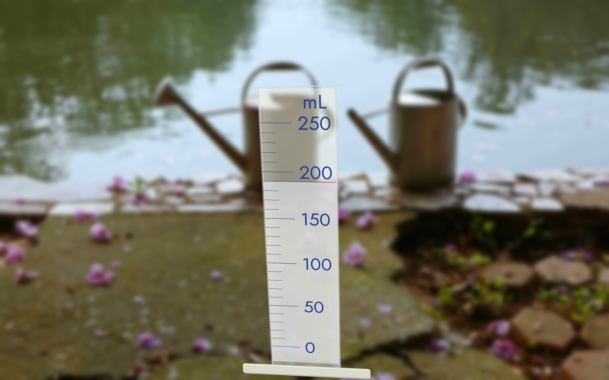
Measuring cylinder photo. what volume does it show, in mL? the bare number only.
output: 190
